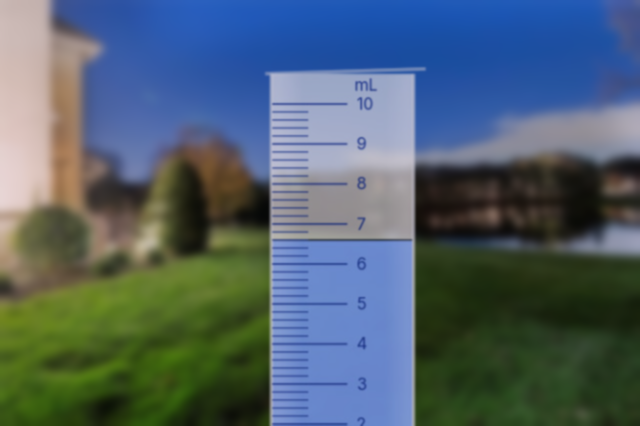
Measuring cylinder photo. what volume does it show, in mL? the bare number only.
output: 6.6
